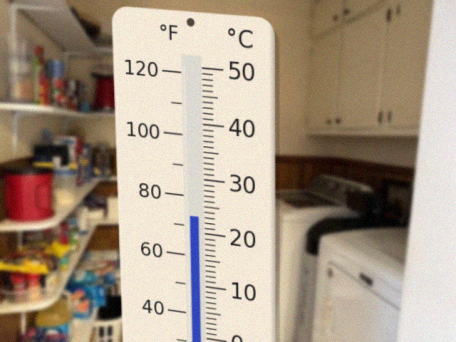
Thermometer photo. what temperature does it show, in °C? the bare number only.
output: 23
